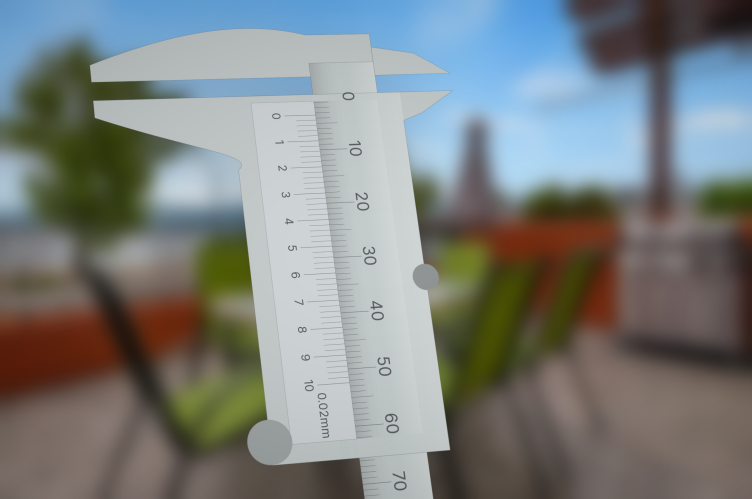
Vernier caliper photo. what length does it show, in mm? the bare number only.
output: 3.4
